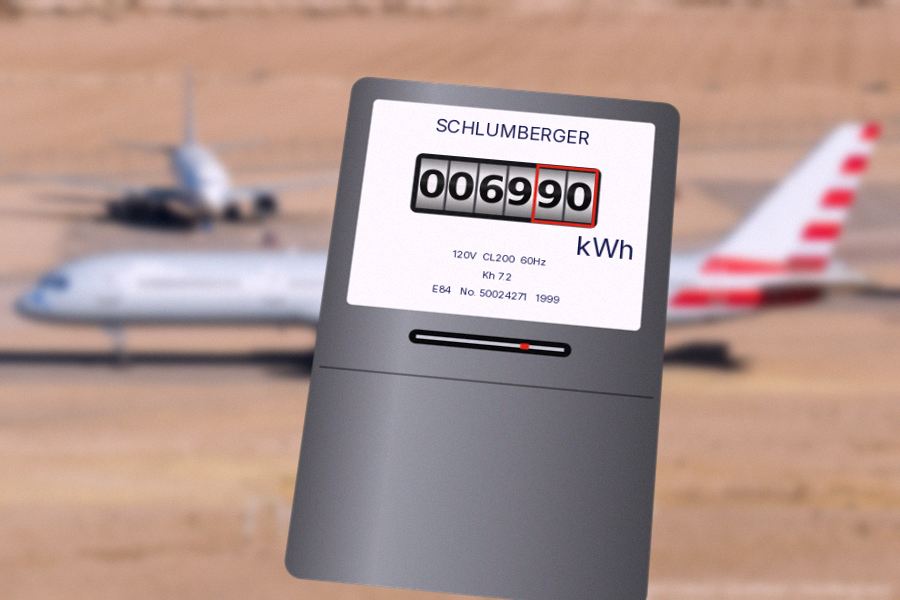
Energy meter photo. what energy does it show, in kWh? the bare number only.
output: 69.90
